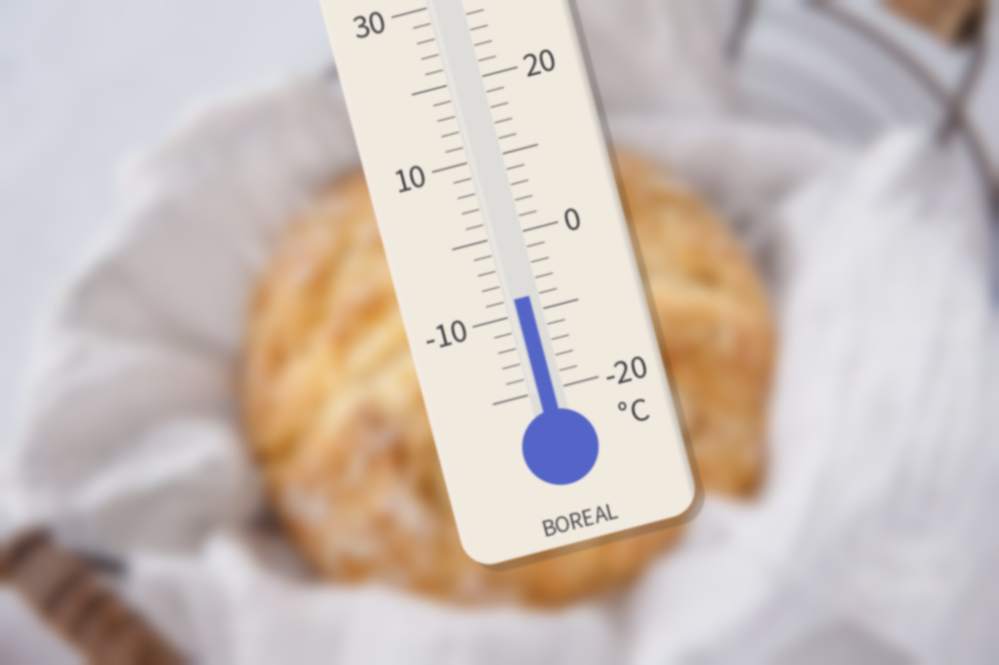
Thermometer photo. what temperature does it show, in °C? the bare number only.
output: -8
